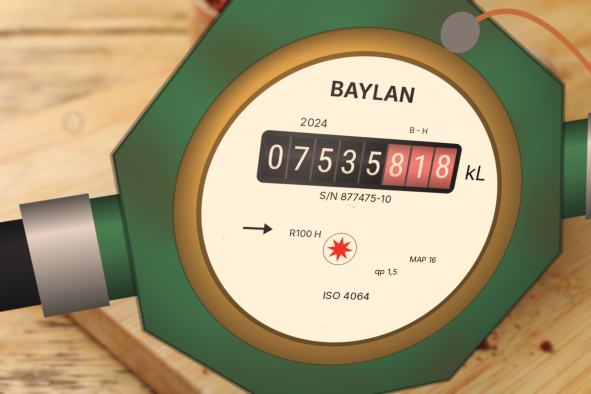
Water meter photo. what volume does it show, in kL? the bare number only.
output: 7535.818
